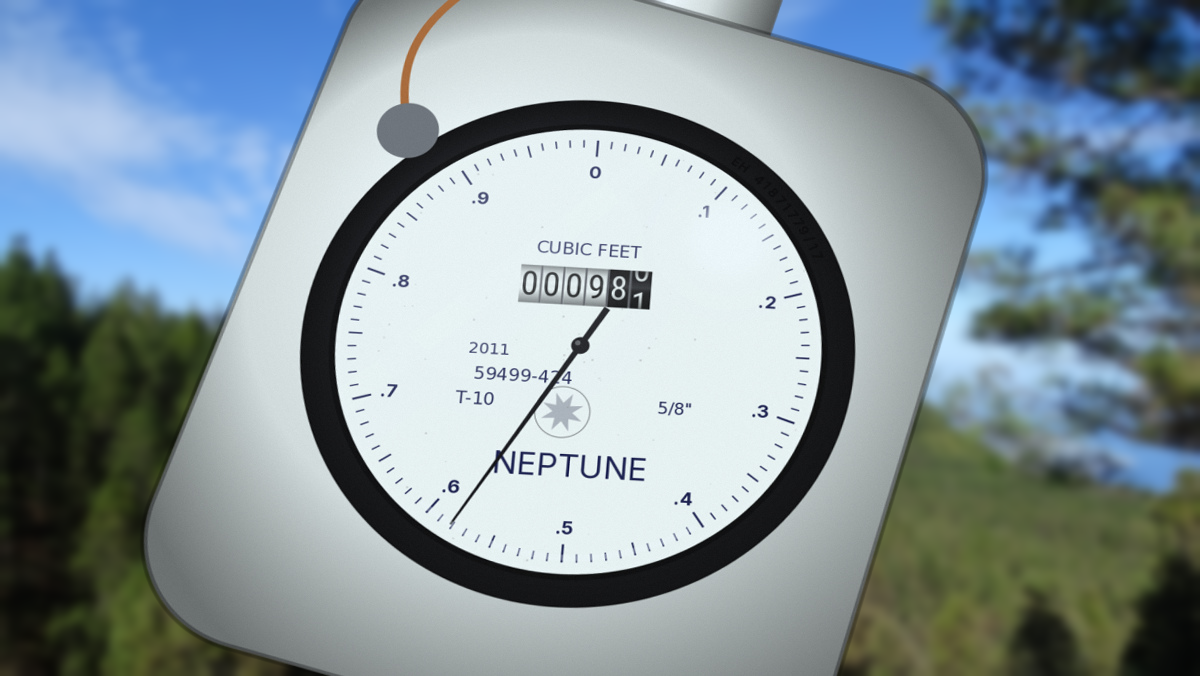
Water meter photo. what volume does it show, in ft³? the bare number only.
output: 980.58
